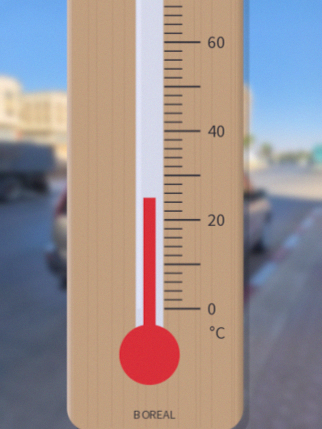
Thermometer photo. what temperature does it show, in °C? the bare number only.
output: 25
